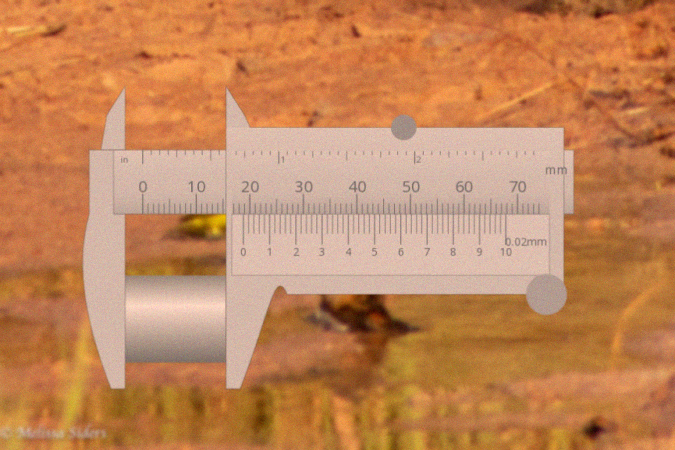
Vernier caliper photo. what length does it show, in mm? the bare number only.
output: 18.8
